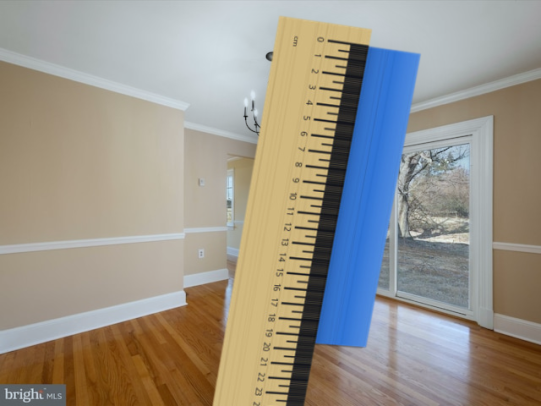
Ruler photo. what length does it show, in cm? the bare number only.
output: 19.5
